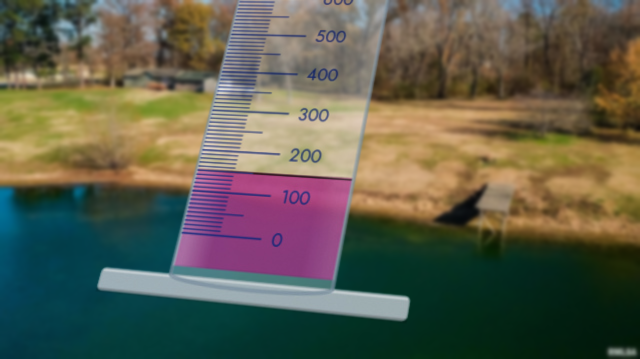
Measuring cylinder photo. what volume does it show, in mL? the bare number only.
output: 150
